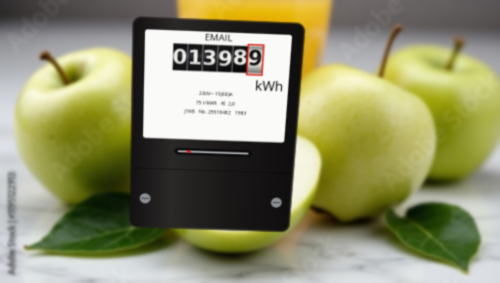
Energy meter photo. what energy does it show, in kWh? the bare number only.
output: 1398.9
